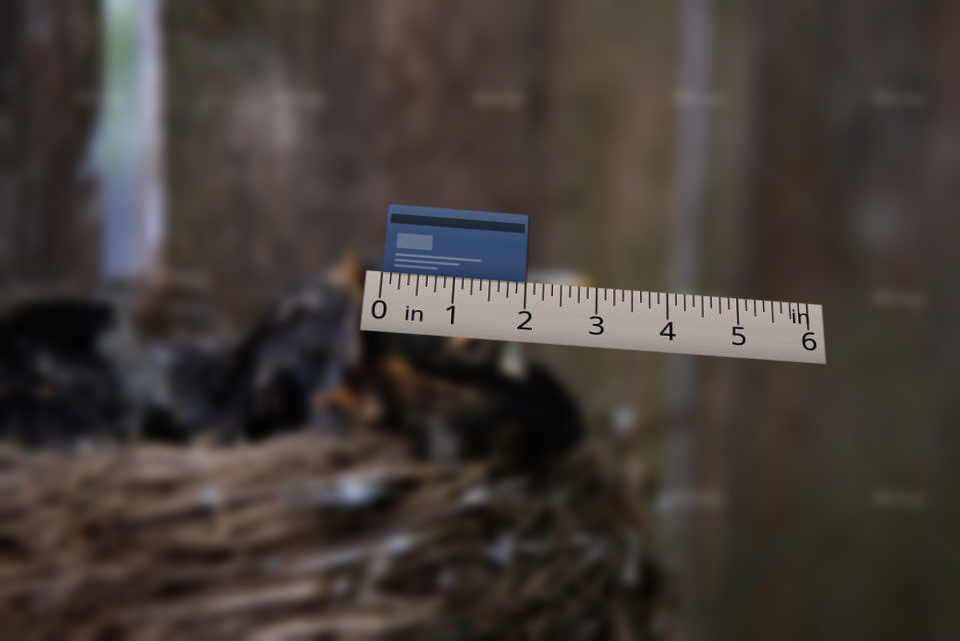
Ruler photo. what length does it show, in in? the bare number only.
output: 2
